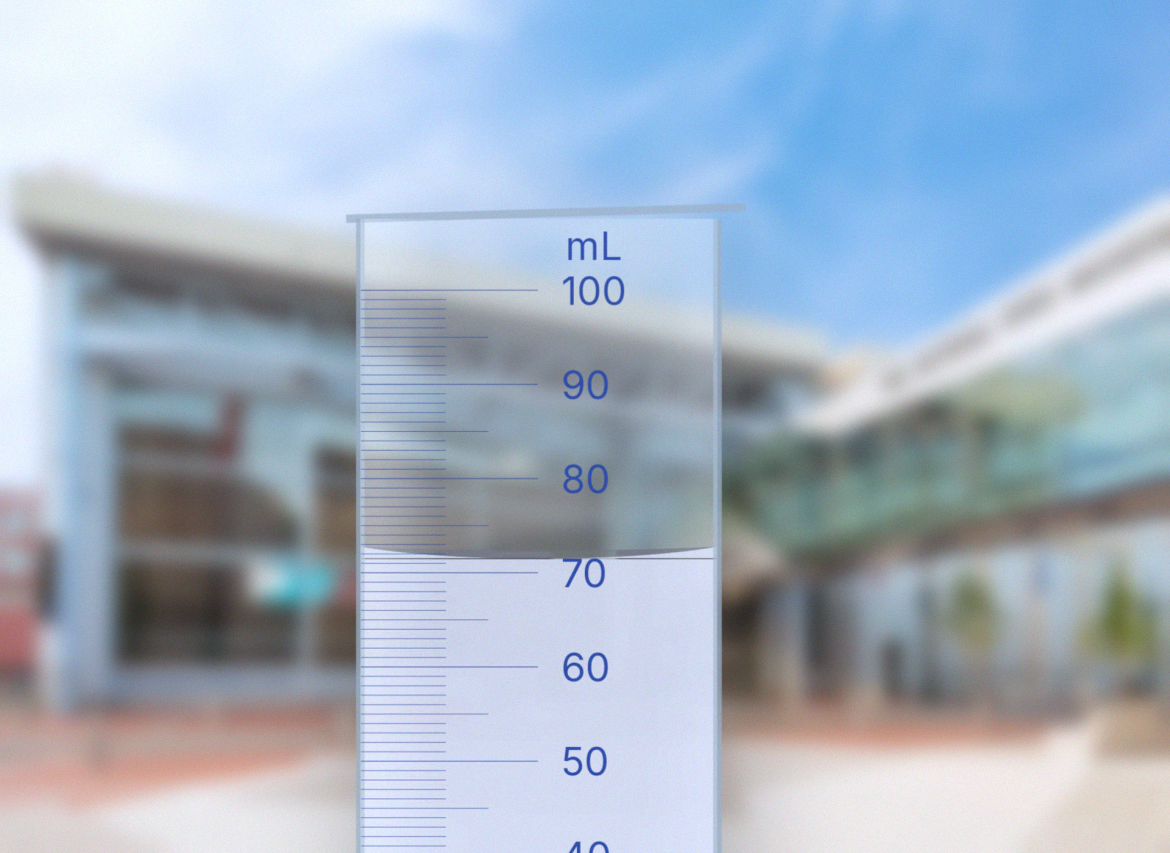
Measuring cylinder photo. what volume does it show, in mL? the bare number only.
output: 71.5
